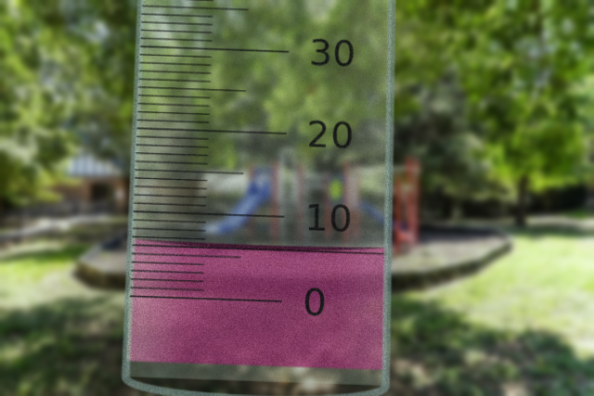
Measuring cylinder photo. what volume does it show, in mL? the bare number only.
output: 6
